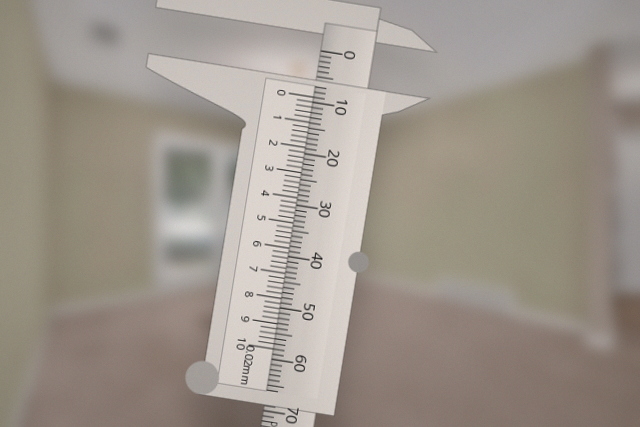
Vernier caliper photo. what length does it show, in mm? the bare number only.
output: 9.0
